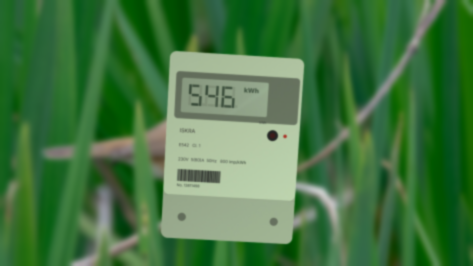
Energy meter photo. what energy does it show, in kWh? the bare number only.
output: 546
